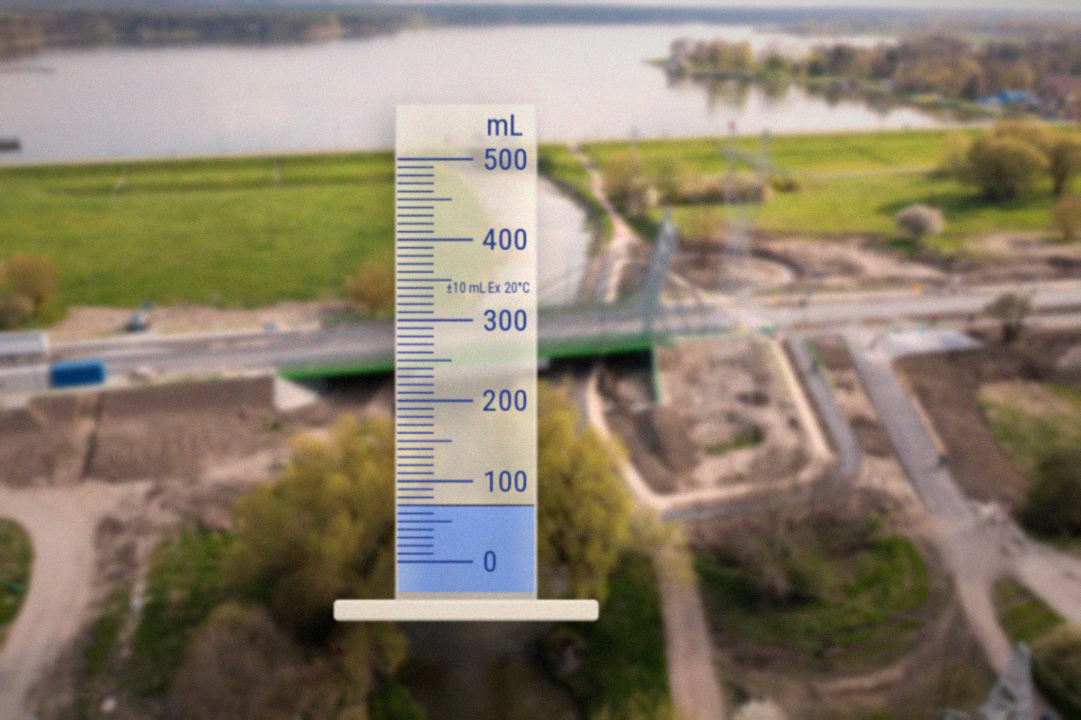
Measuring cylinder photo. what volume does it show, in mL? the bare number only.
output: 70
